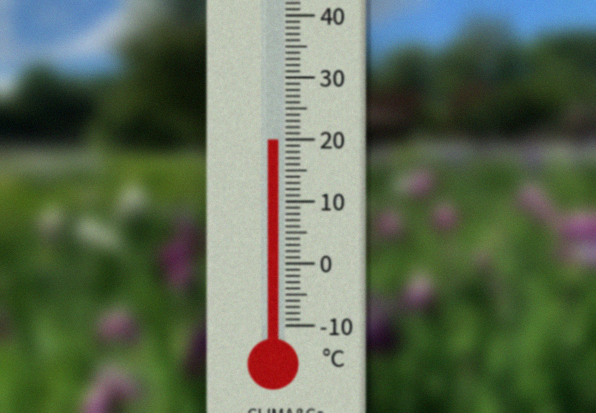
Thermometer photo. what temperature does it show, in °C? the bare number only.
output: 20
